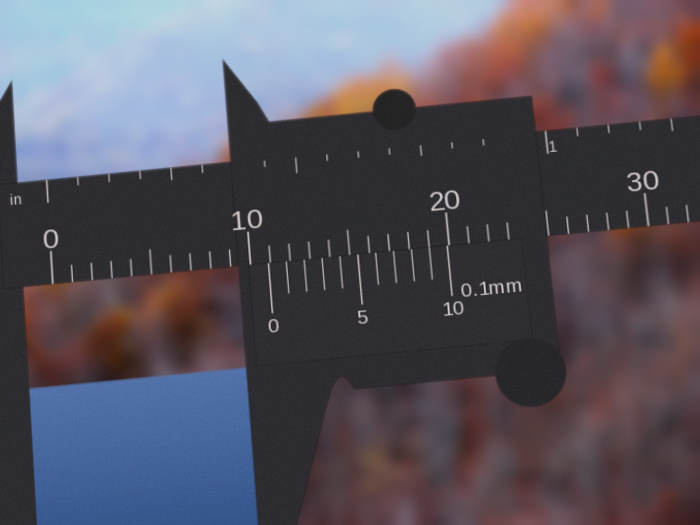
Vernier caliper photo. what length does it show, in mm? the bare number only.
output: 10.9
